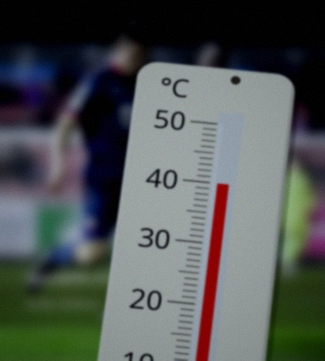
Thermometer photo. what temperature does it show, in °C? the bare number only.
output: 40
